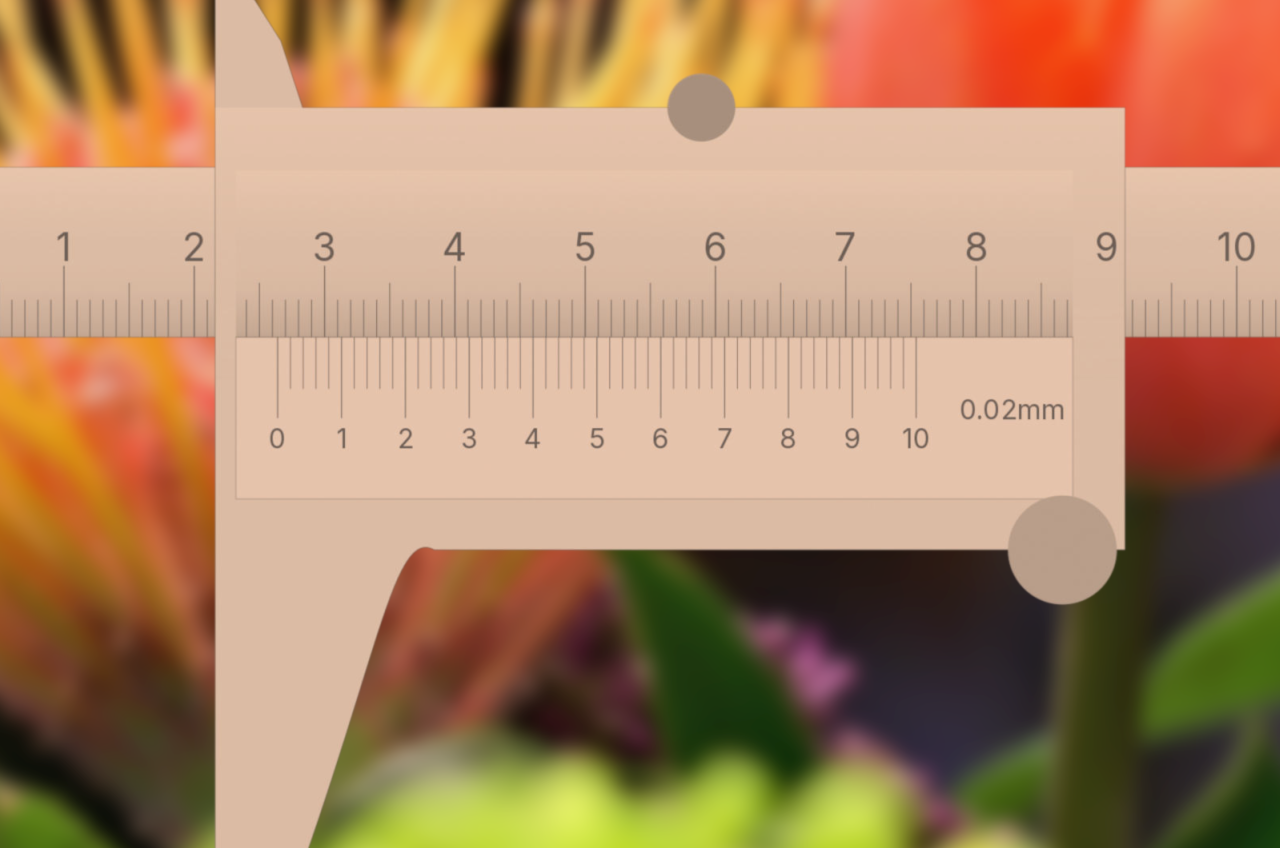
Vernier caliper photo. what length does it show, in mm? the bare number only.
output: 26.4
